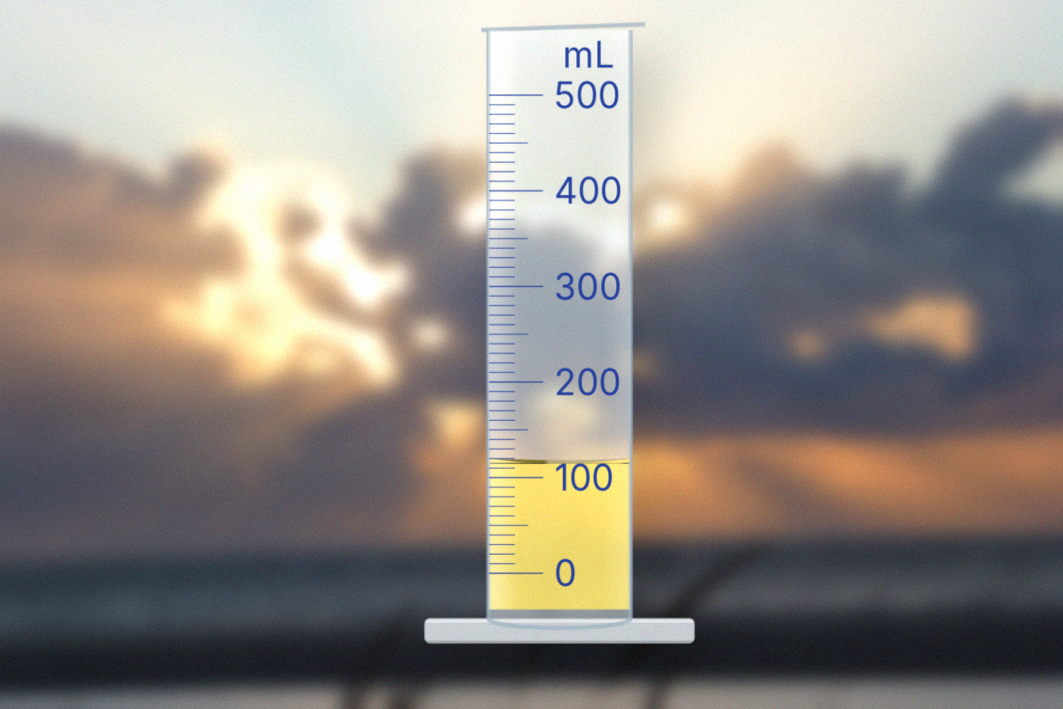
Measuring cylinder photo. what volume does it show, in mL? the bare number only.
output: 115
